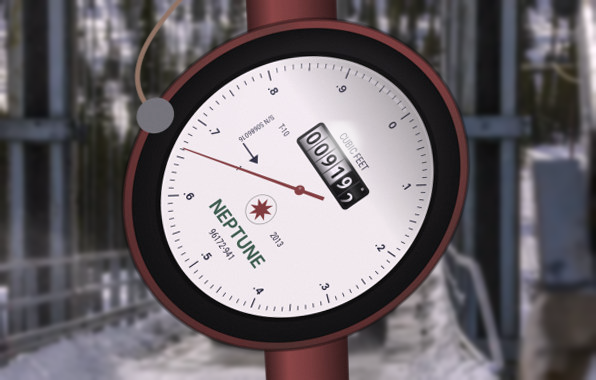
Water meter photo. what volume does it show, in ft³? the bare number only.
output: 9191.66
